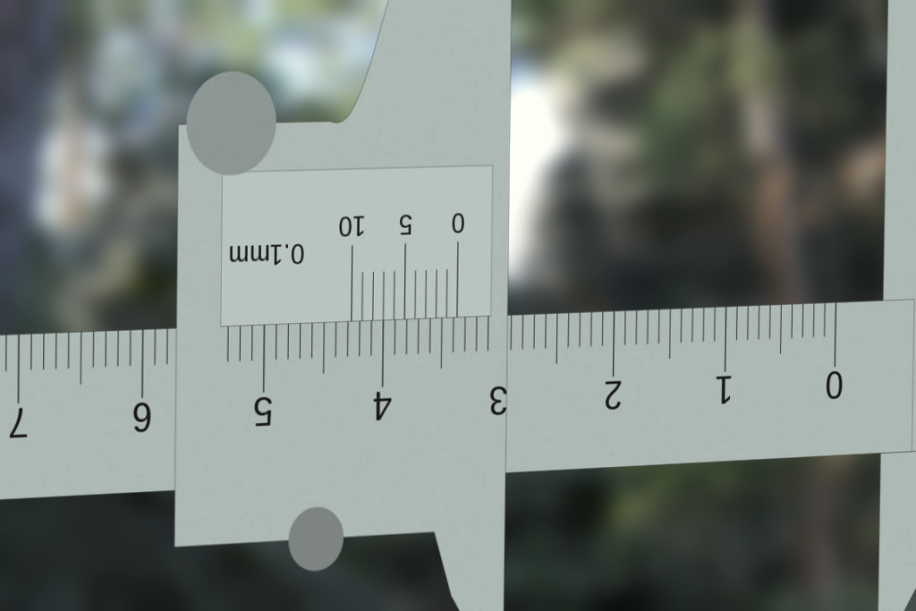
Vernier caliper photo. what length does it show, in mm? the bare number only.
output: 33.7
